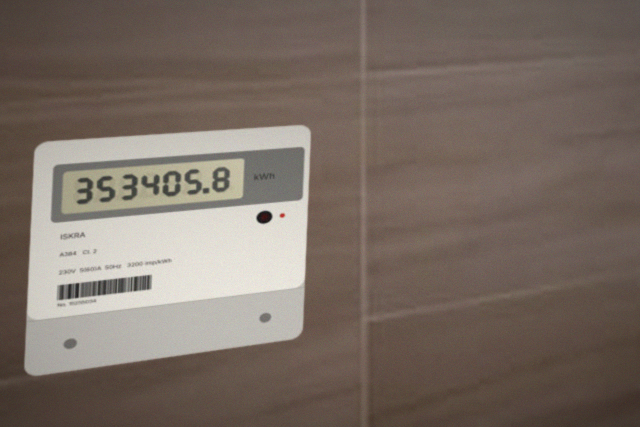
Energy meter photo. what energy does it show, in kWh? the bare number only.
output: 353405.8
